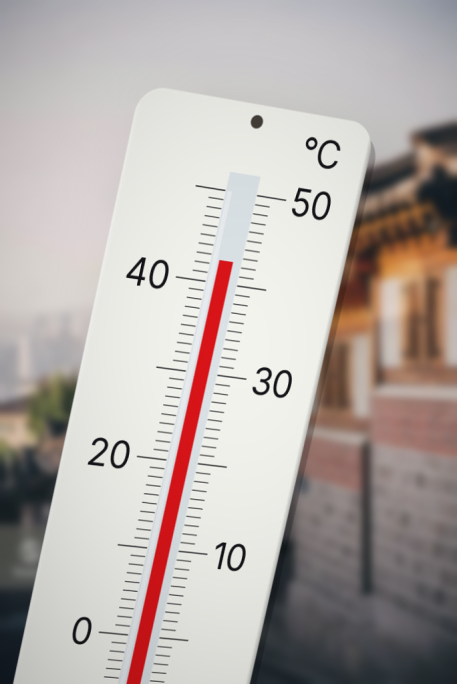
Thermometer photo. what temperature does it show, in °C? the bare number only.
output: 42.5
